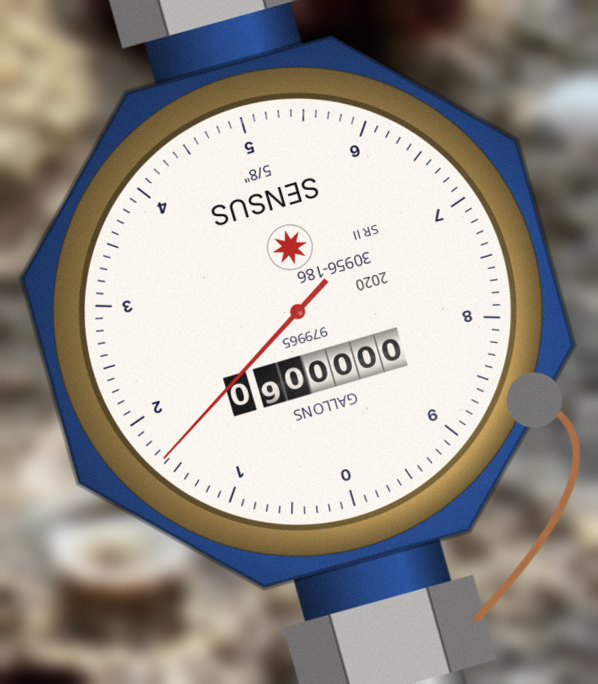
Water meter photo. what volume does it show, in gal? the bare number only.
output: 61.6
